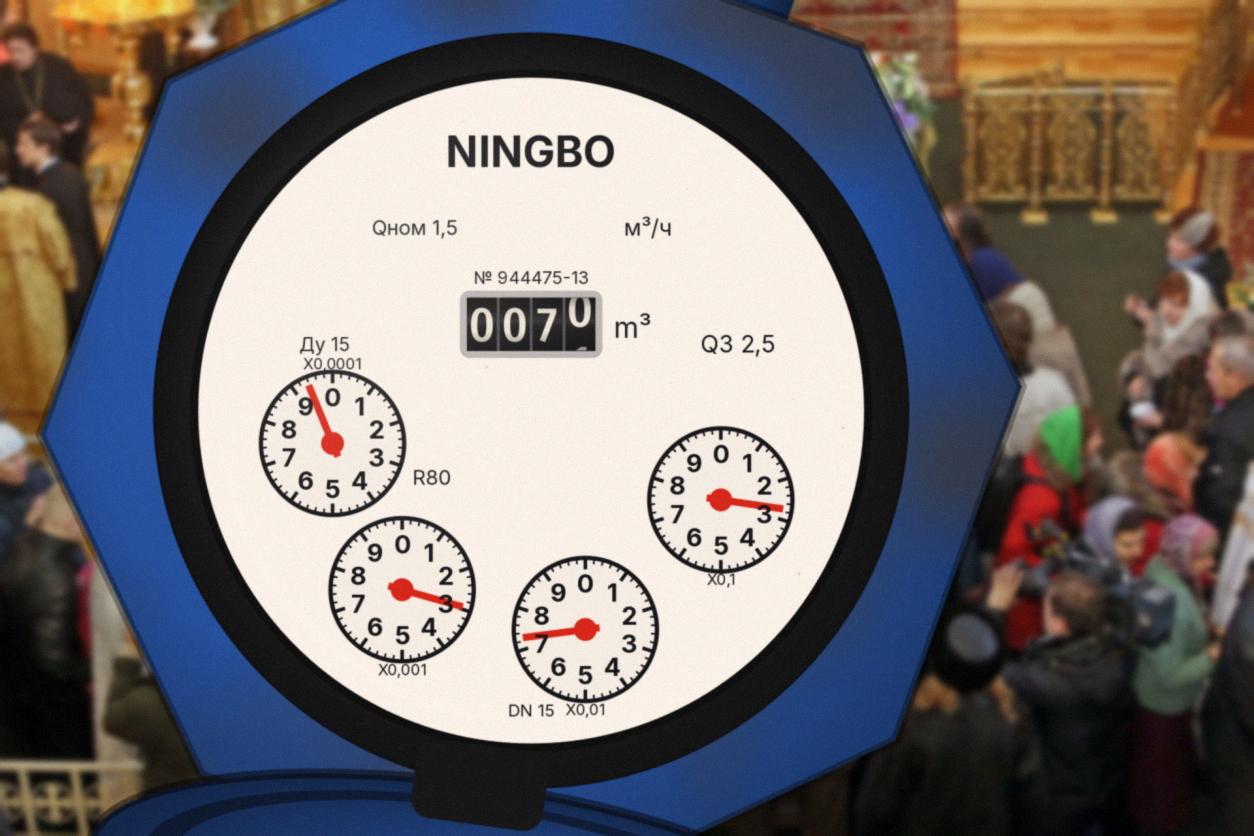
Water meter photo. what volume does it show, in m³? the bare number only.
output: 70.2729
